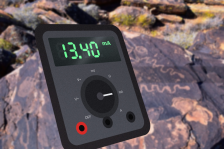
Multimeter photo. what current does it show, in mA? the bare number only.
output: 13.40
